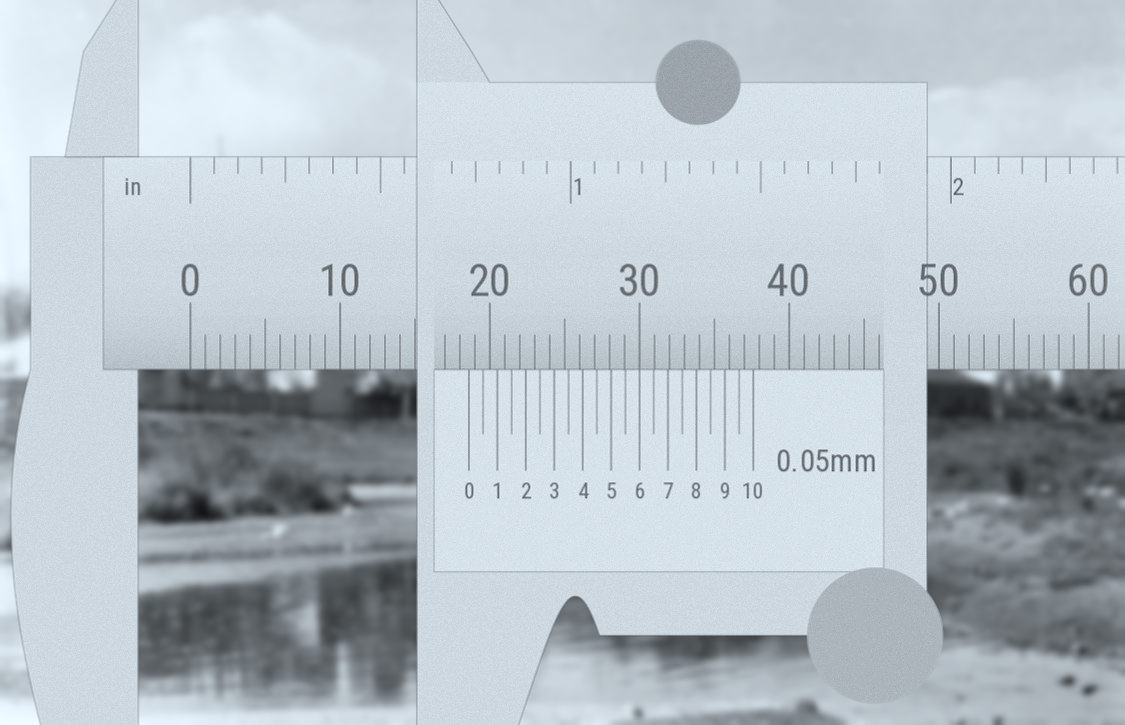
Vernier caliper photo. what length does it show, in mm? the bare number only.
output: 18.6
